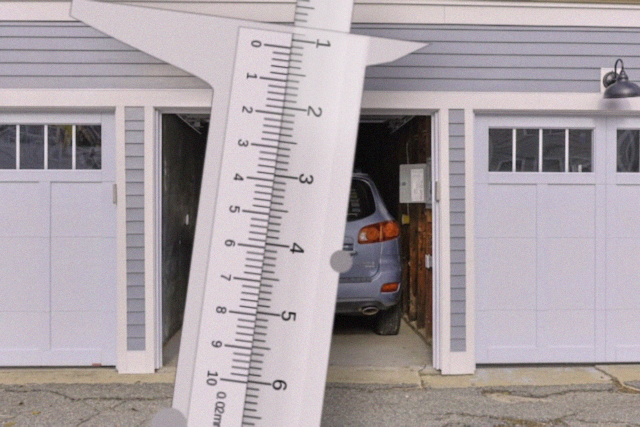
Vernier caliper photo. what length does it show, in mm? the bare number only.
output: 11.2
